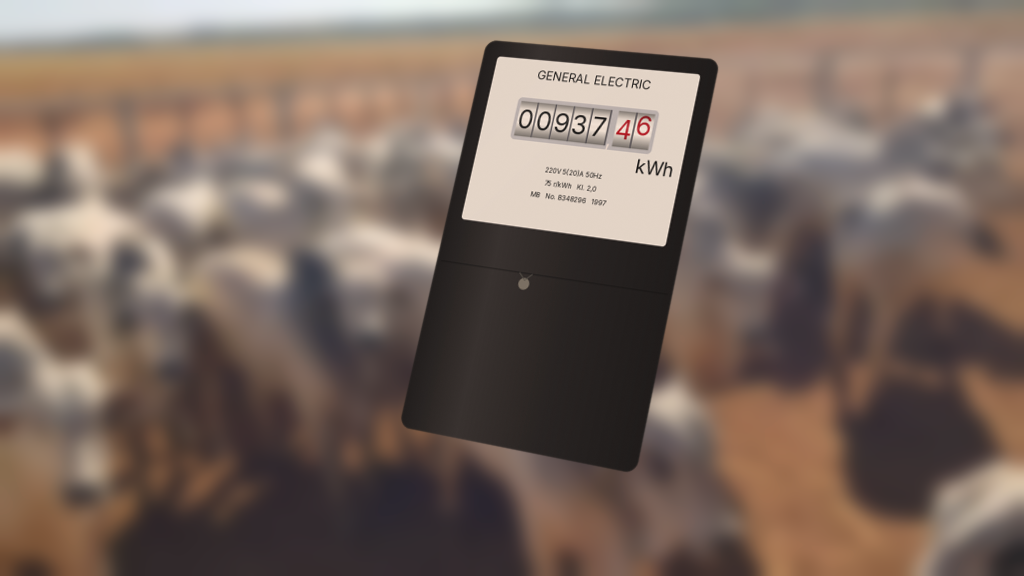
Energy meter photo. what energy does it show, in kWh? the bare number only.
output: 937.46
